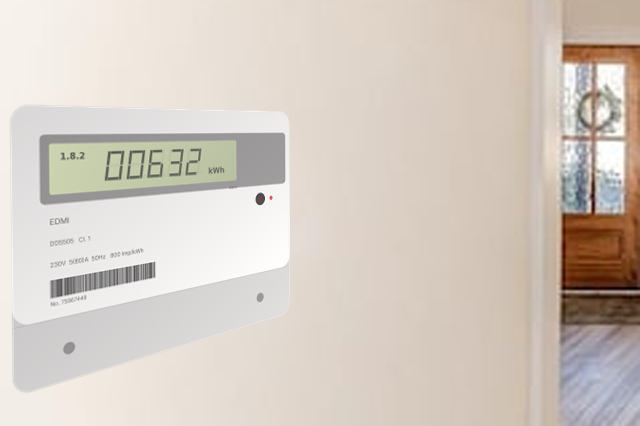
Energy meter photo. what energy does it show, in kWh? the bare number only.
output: 632
